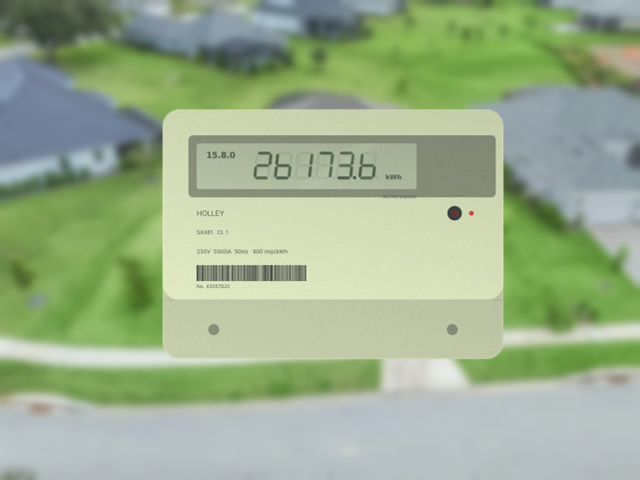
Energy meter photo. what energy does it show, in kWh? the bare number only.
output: 26173.6
